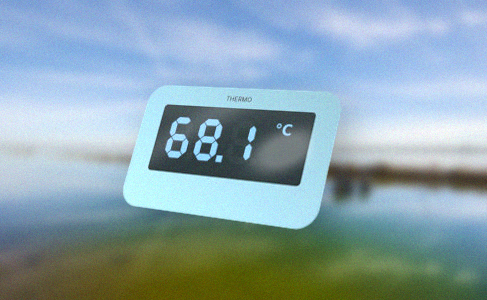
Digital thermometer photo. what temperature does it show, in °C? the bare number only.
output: 68.1
